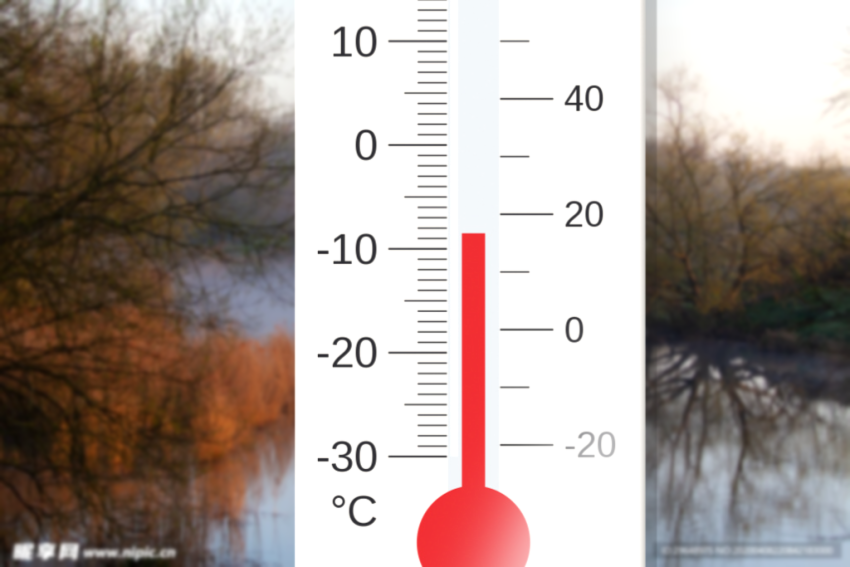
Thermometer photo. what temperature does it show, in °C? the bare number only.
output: -8.5
